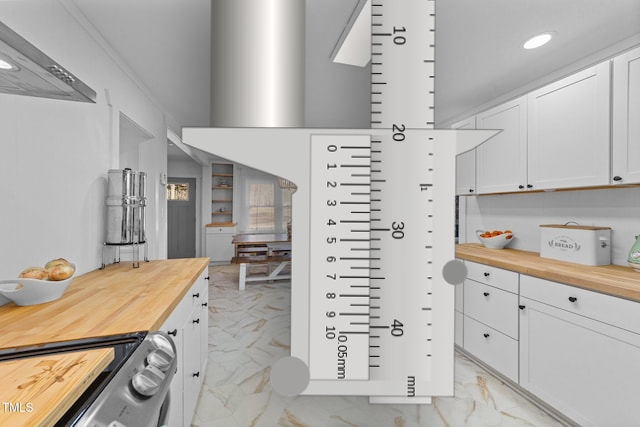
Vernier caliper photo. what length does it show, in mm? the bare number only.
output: 21.6
